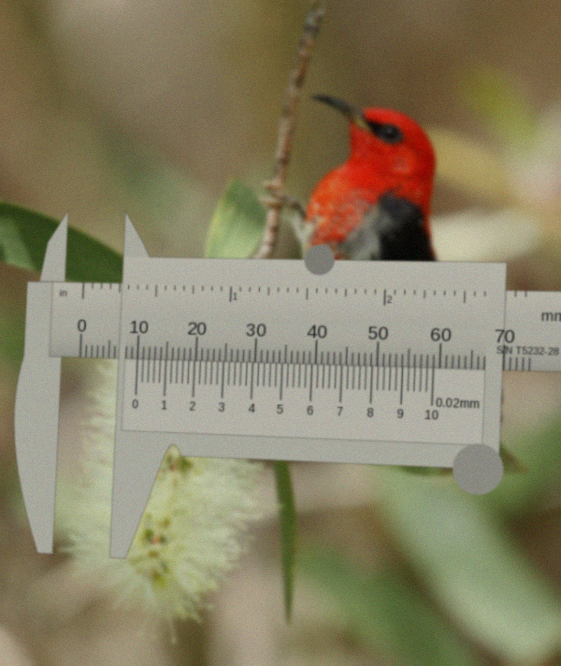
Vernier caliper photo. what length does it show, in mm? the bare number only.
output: 10.0
